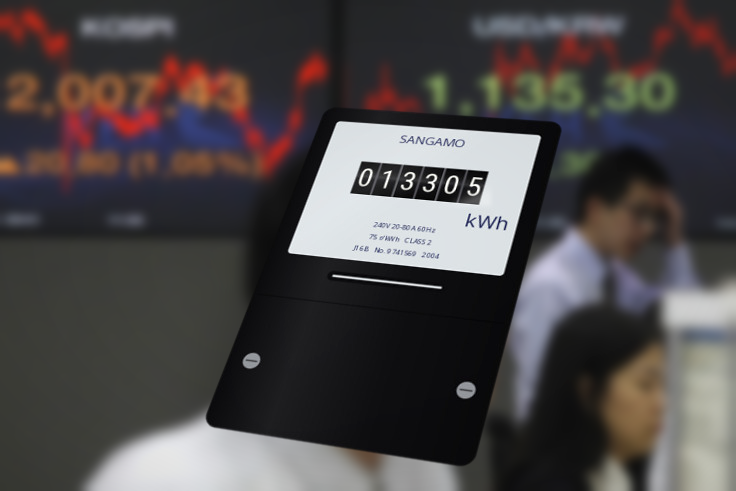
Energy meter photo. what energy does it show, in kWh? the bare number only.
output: 13305
